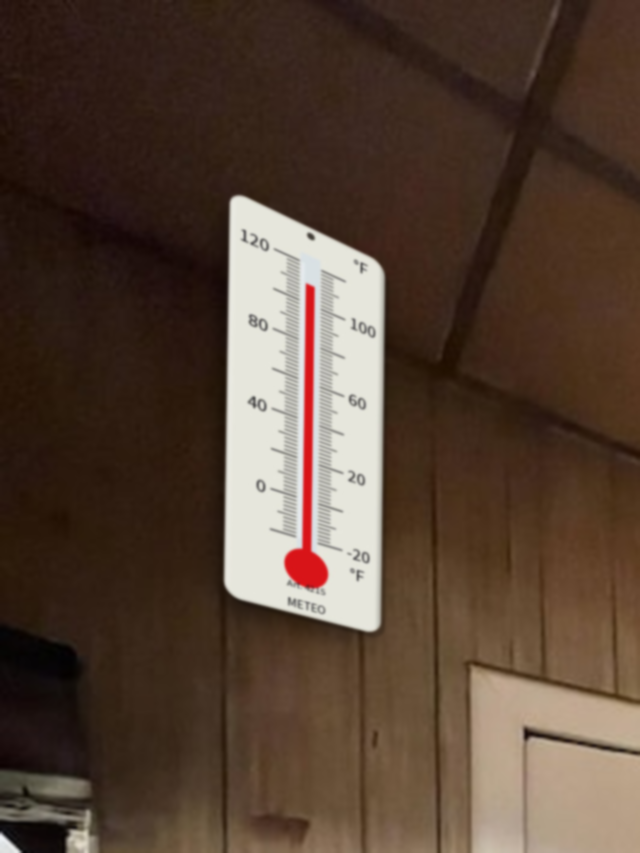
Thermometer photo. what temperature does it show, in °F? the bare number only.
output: 110
